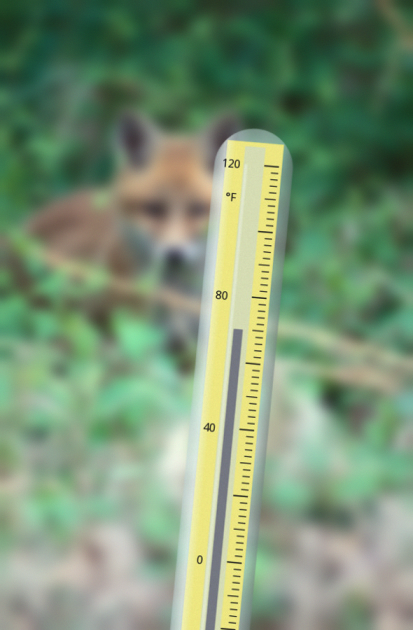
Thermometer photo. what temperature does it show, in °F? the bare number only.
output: 70
